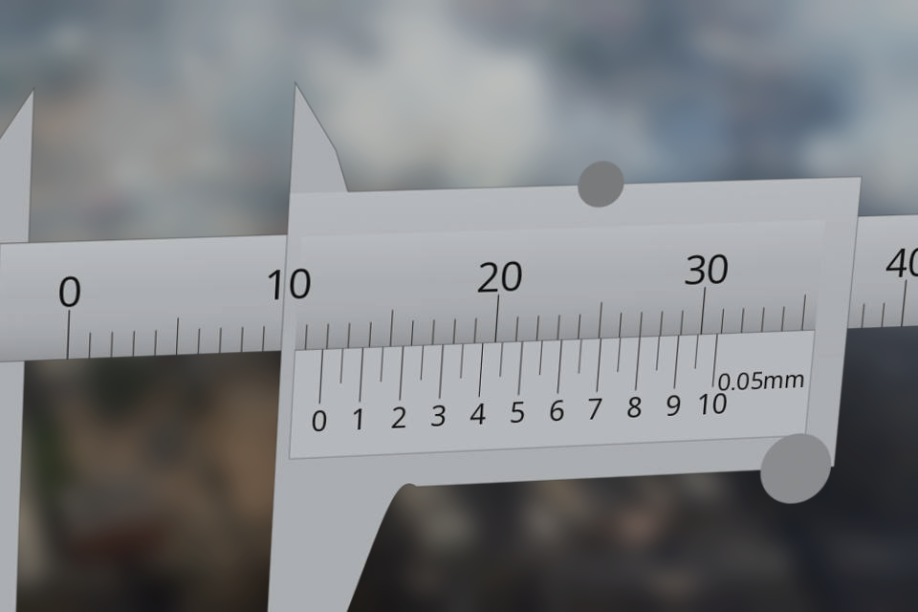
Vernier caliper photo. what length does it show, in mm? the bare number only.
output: 11.8
